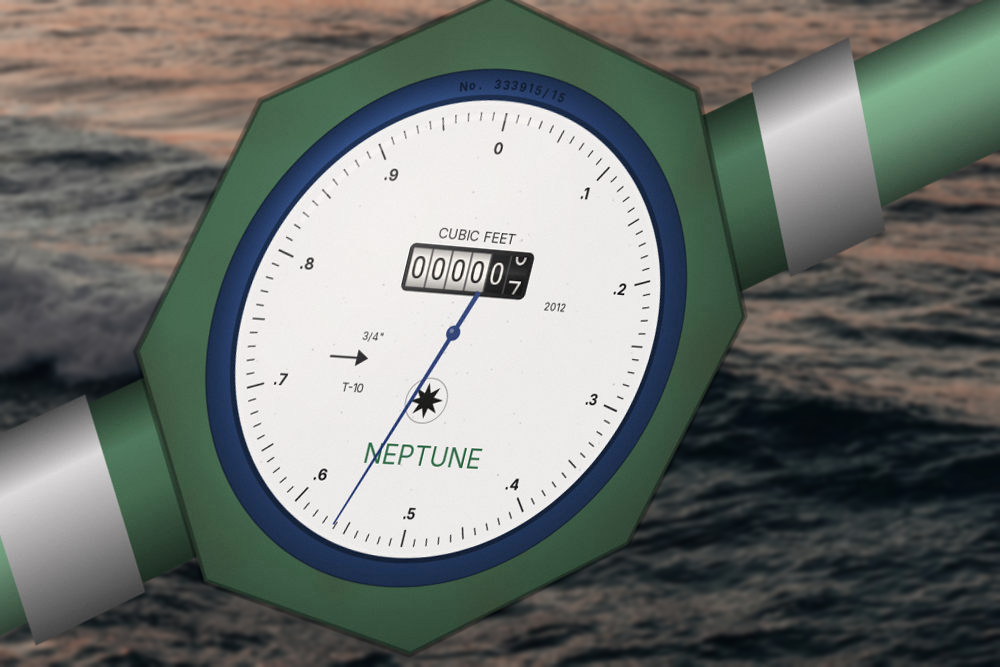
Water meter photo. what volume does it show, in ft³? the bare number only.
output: 6.56
